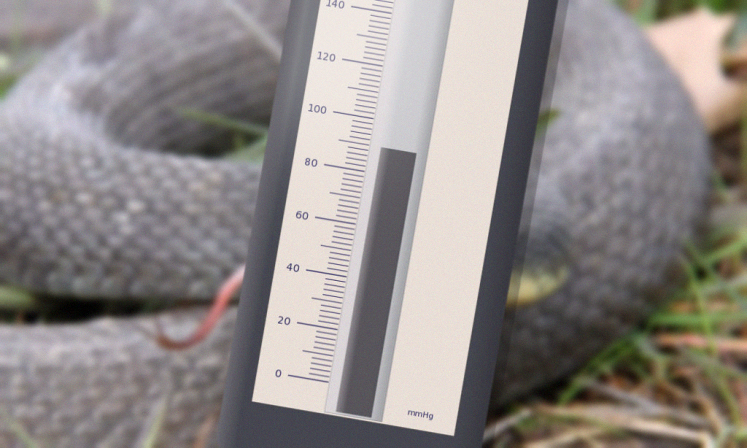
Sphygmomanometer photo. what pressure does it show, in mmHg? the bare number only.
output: 90
